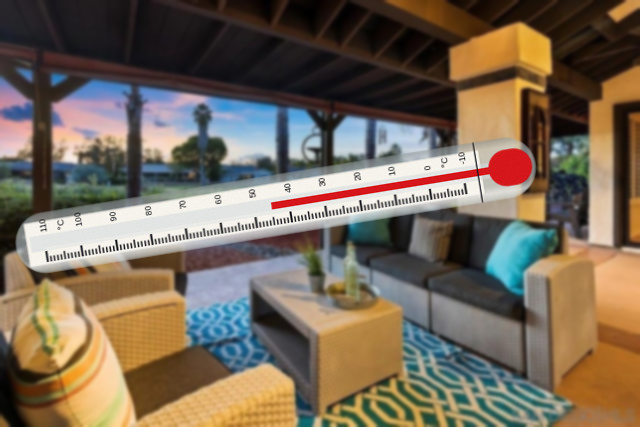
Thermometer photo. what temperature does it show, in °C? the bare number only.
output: 45
